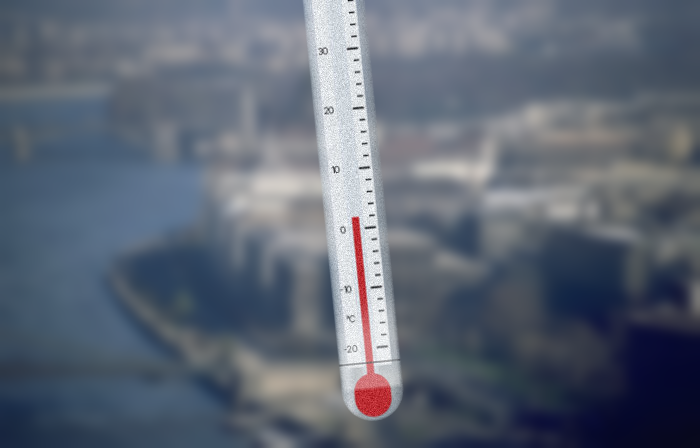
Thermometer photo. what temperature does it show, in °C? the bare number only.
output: 2
